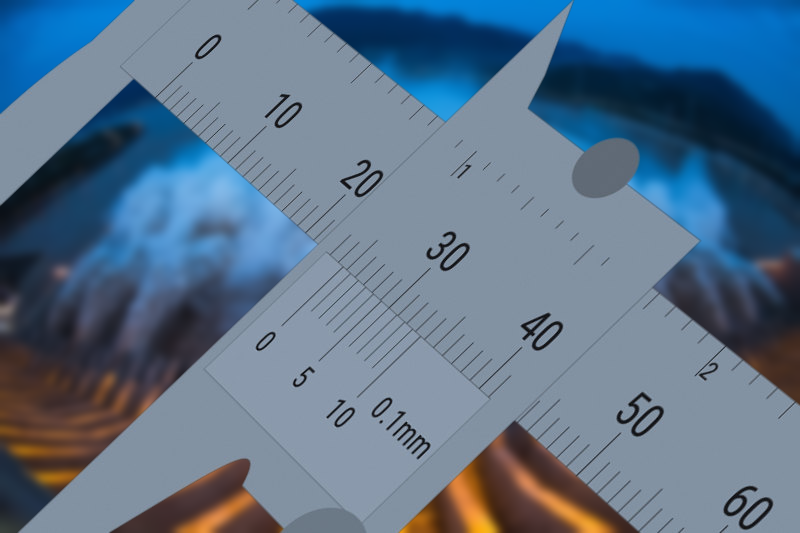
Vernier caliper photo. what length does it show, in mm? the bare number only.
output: 24.6
